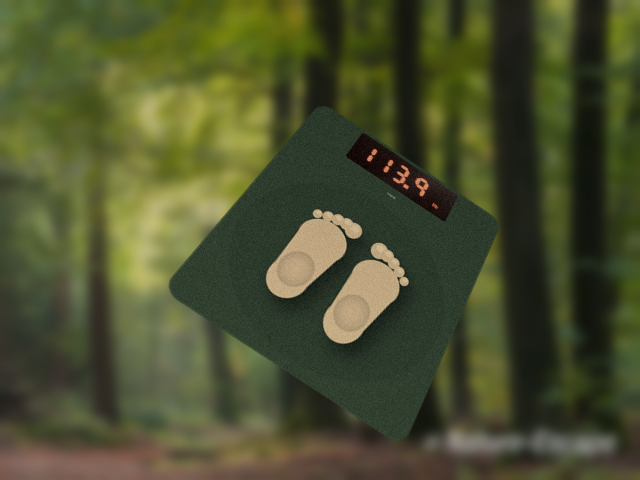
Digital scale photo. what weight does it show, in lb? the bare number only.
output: 113.9
